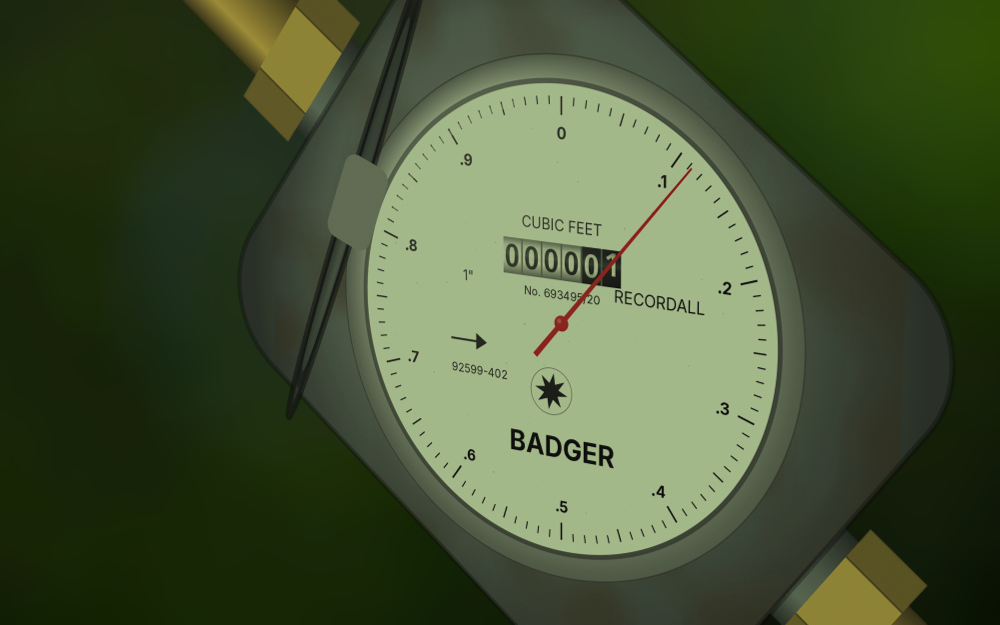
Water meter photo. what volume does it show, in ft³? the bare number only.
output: 1.11
